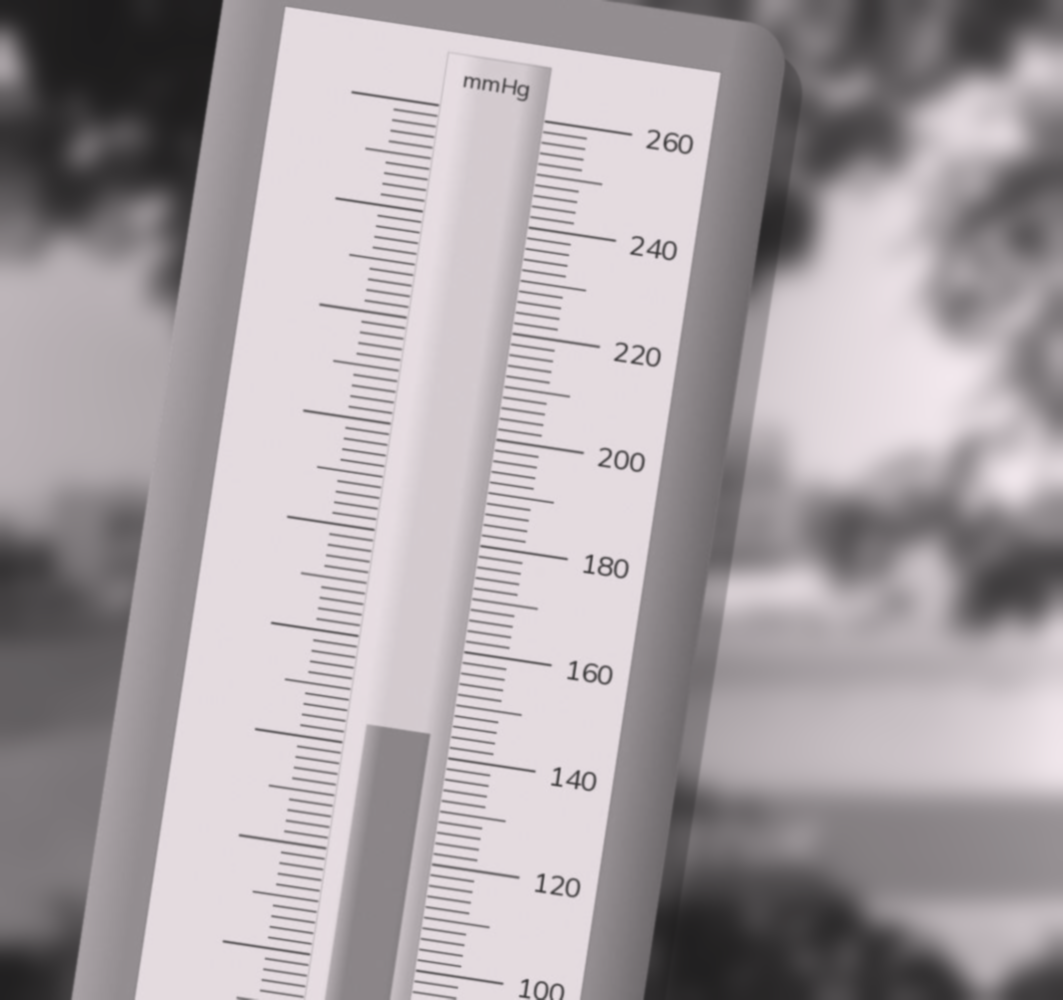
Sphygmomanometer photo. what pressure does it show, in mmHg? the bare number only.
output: 144
